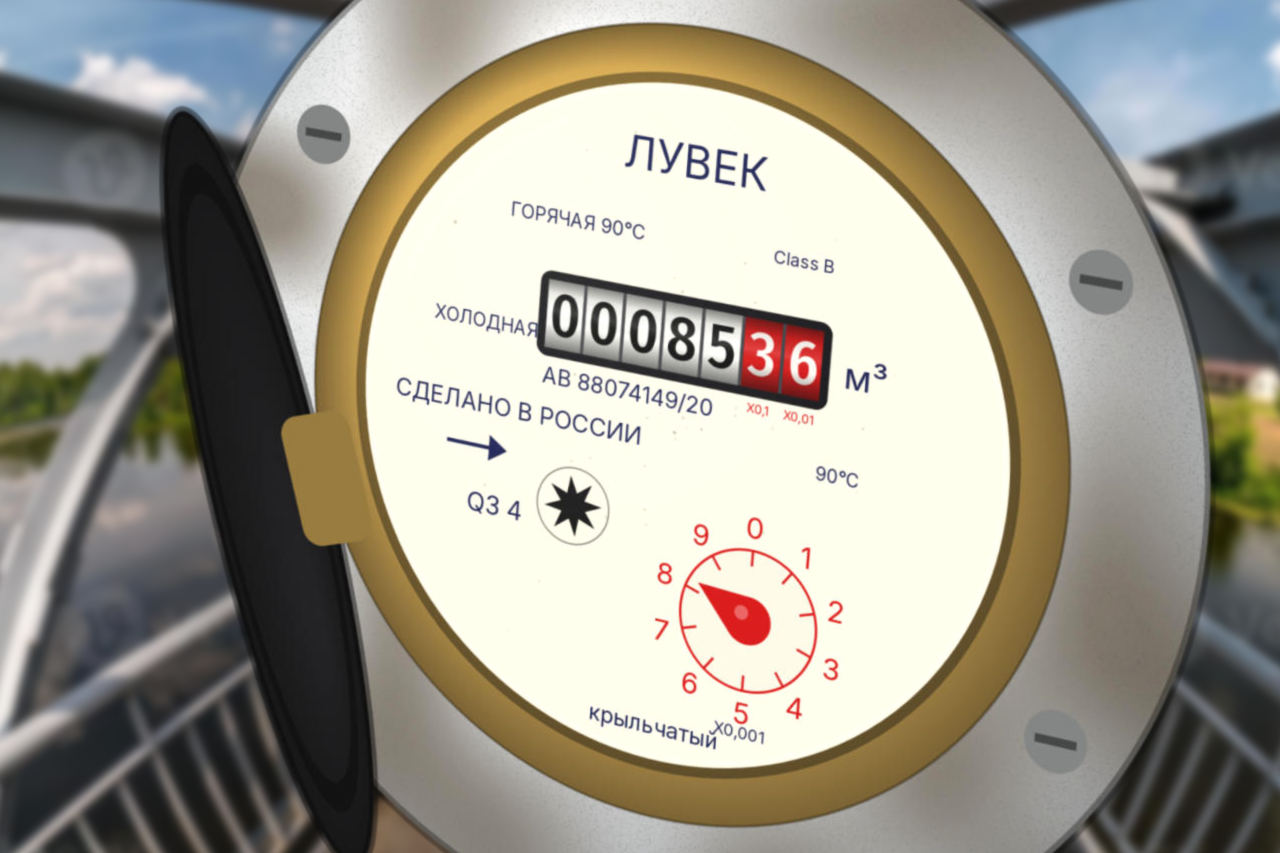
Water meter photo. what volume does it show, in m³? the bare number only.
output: 85.368
